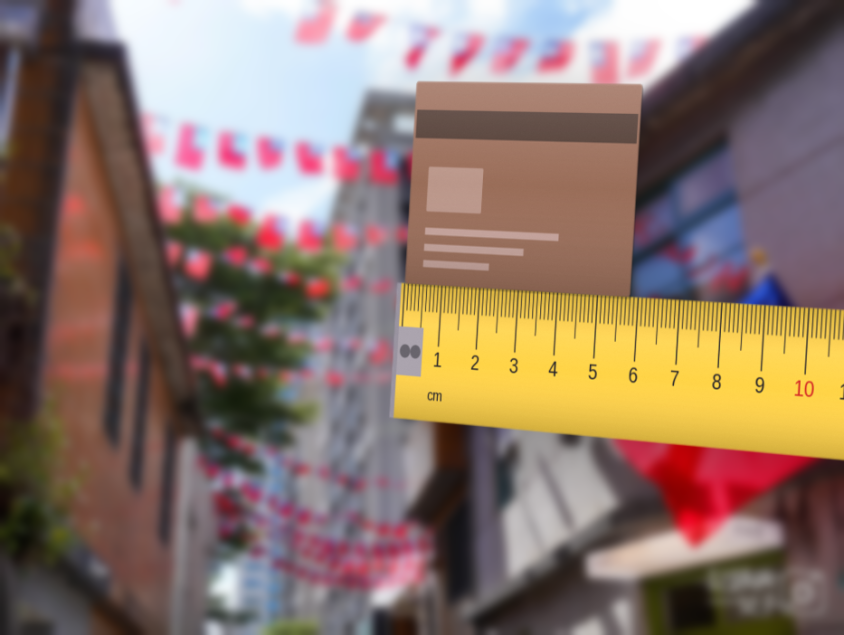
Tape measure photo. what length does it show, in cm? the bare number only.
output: 5.8
